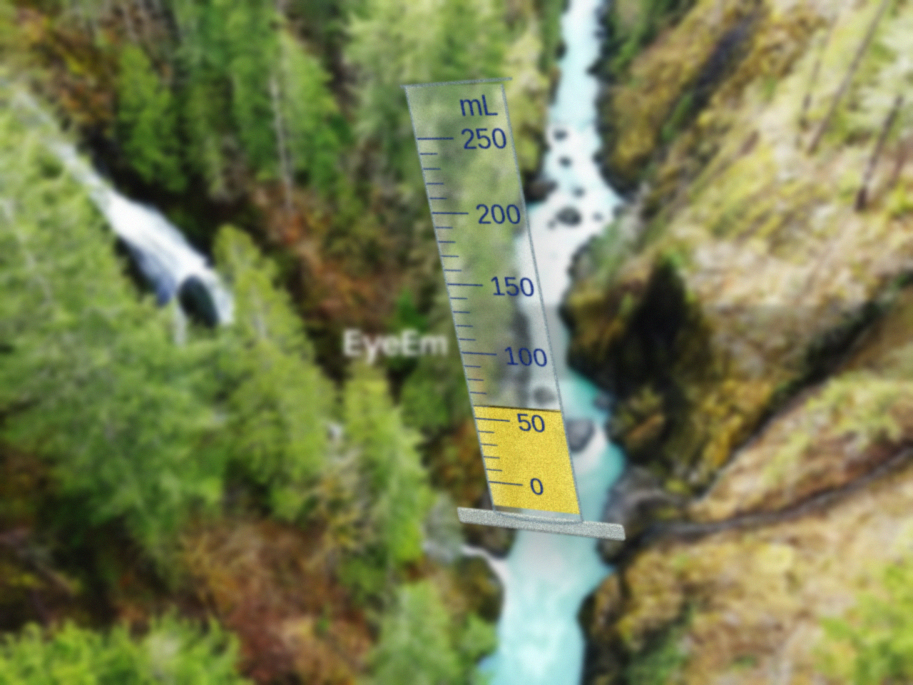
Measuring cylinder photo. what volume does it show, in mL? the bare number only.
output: 60
